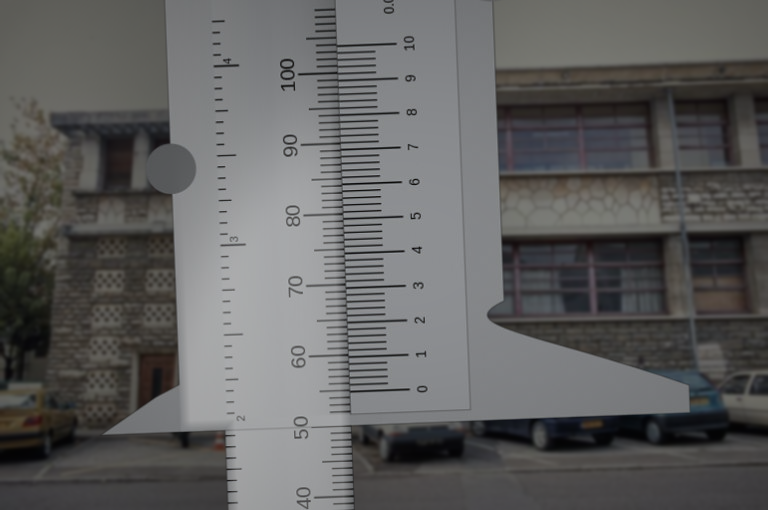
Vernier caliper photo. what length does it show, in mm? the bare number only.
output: 54.8
